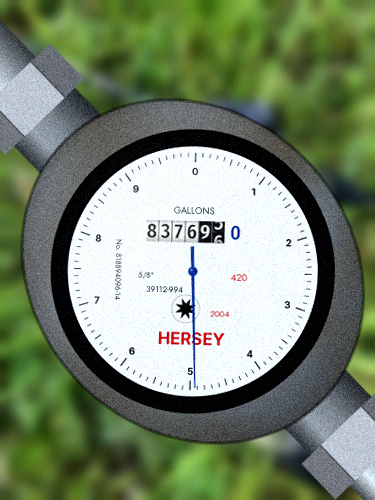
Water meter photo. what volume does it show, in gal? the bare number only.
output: 8376954.9
